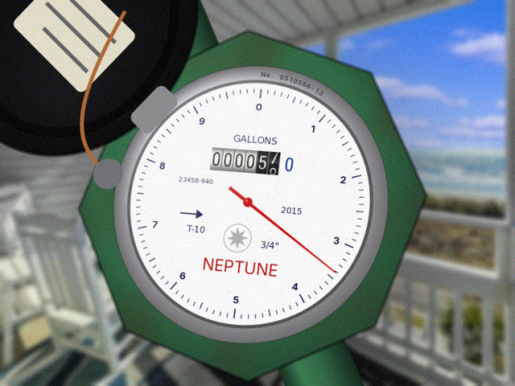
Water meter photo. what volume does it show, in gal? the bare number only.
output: 573.4
